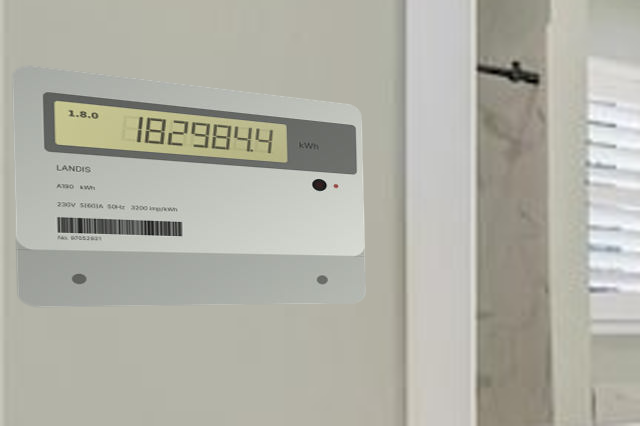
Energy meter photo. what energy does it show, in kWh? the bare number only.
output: 182984.4
